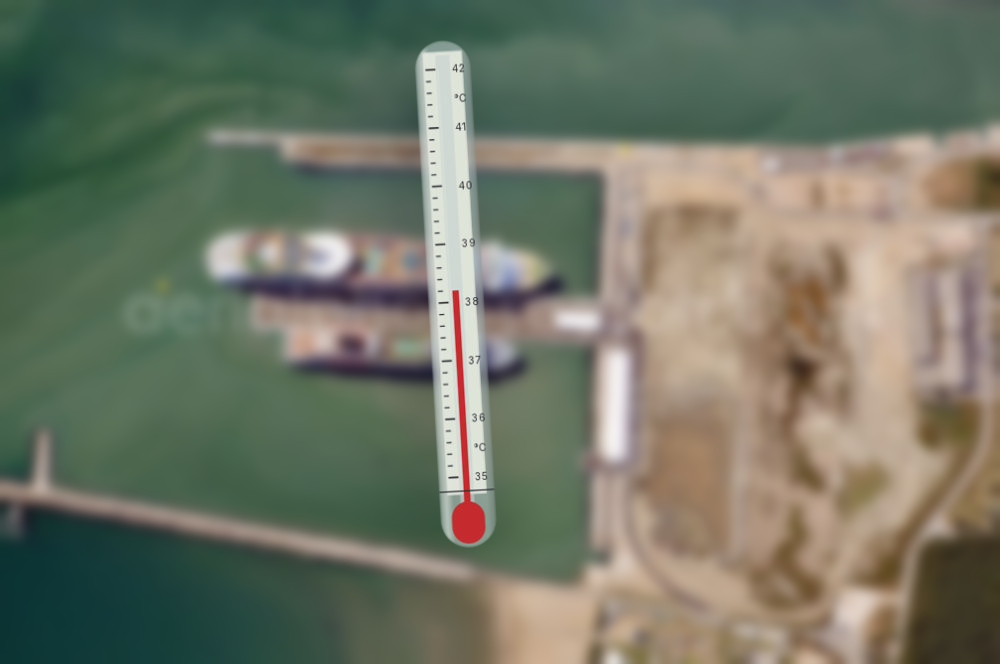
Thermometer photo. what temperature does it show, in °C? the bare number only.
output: 38.2
